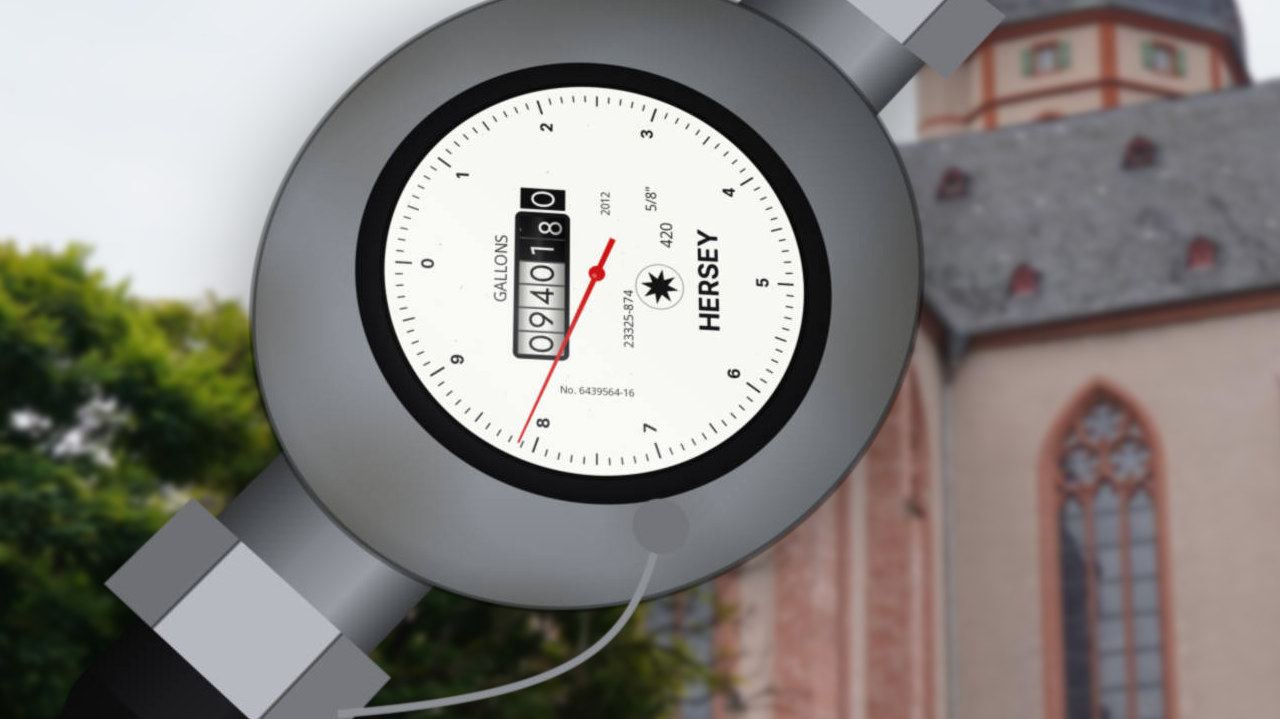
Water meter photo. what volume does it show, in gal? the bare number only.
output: 940178.1
